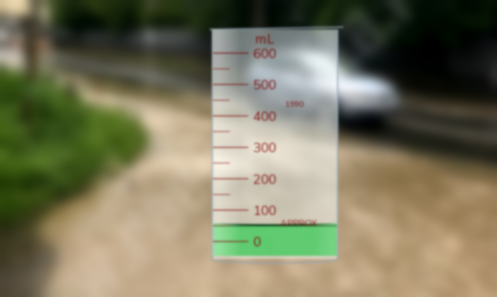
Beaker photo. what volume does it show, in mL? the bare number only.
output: 50
